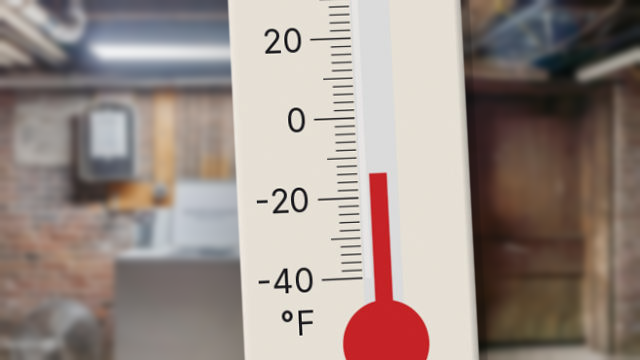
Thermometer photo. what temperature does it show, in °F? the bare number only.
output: -14
